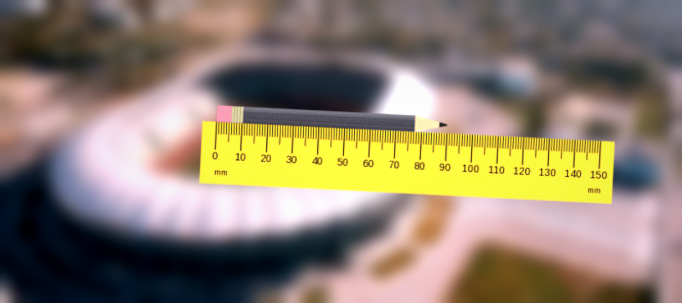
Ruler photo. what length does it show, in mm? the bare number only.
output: 90
